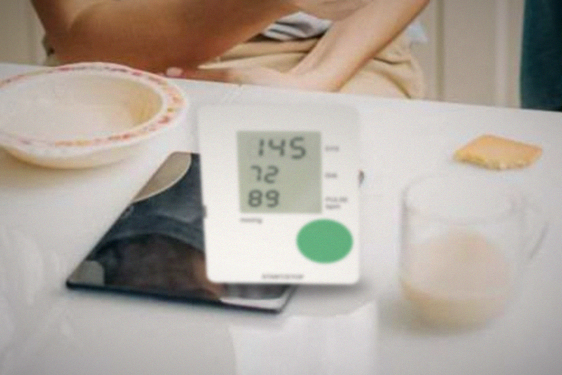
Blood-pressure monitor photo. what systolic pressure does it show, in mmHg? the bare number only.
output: 145
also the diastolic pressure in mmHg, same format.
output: 72
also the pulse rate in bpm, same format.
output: 89
